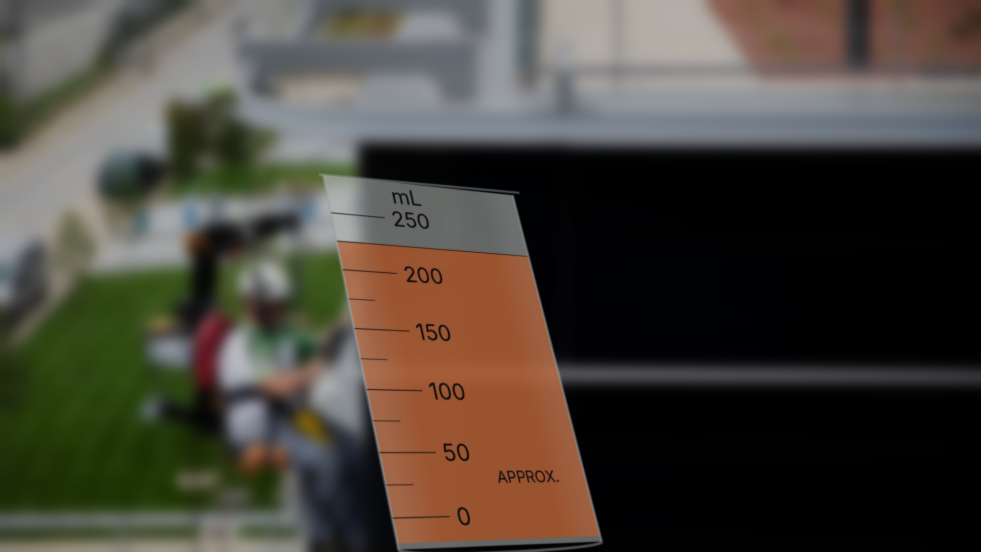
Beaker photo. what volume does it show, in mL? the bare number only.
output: 225
